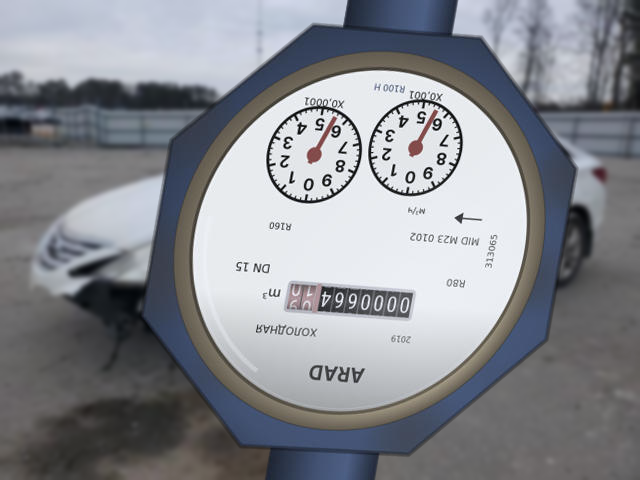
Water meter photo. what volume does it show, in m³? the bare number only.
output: 664.0955
